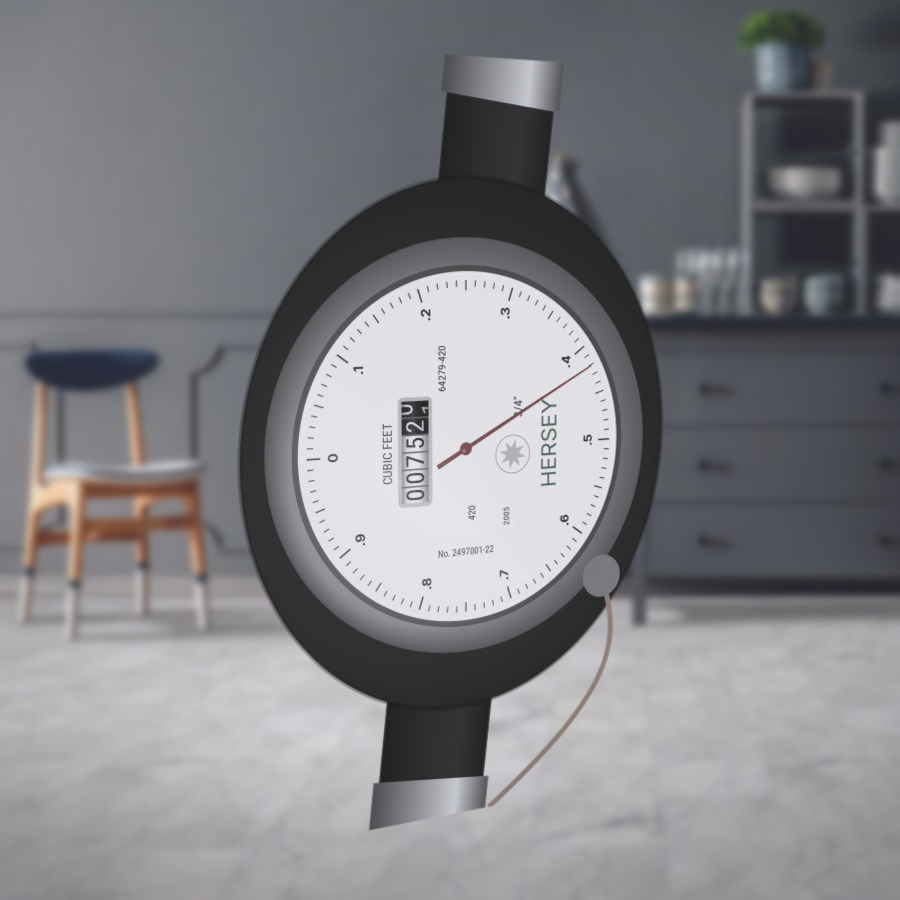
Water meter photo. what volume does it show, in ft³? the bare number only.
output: 7520.42
